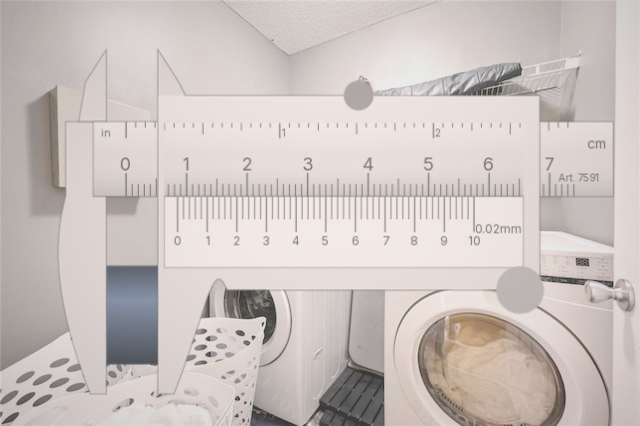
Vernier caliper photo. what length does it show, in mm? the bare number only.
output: 8.5
